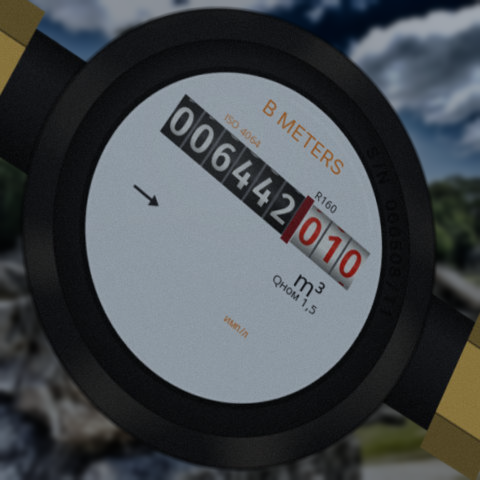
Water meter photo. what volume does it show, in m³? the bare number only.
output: 6442.010
